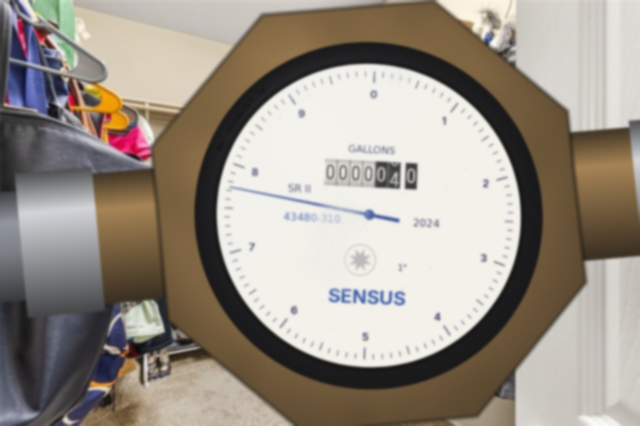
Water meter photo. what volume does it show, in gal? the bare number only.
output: 37.7
